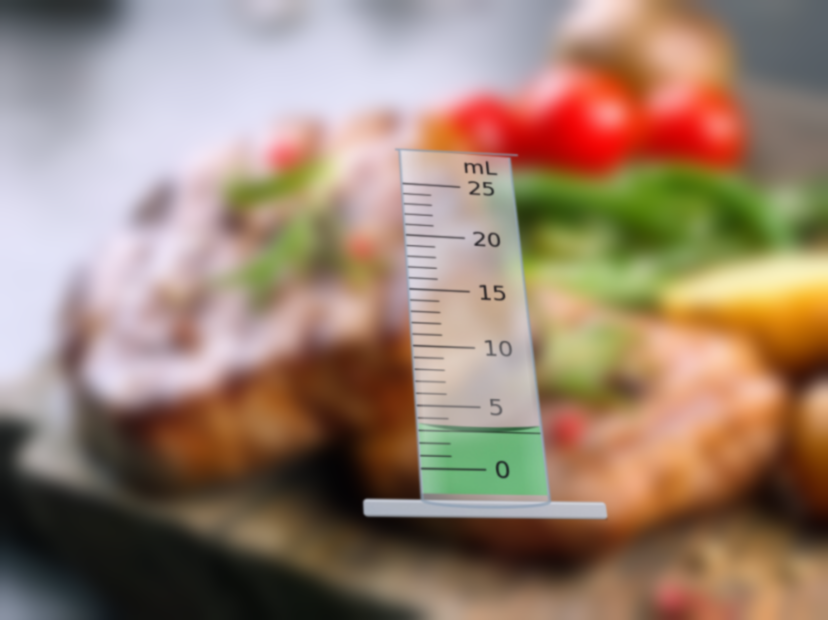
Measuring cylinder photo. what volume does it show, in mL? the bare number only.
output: 3
